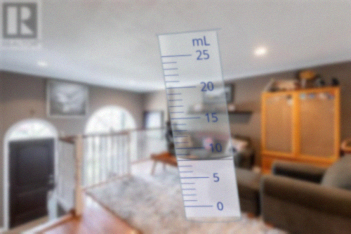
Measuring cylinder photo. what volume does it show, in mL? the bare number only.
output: 8
